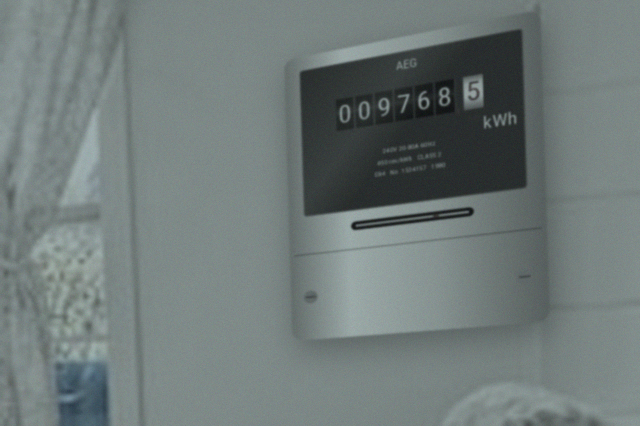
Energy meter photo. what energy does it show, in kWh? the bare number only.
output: 9768.5
